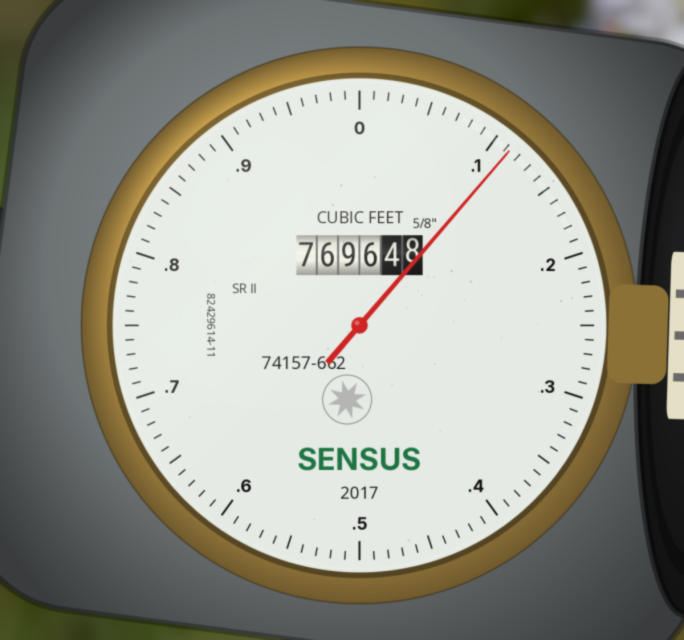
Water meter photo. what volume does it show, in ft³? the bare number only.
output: 769648.11
